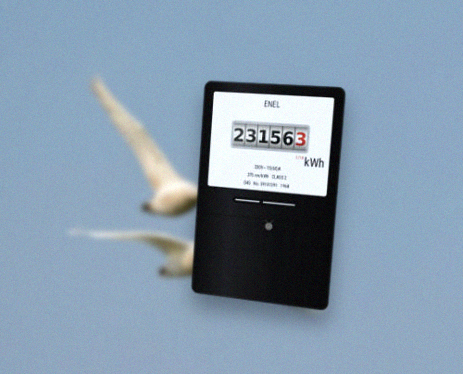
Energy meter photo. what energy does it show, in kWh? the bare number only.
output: 23156.3
